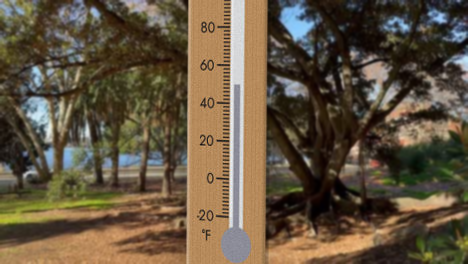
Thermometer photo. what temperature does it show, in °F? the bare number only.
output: 50
